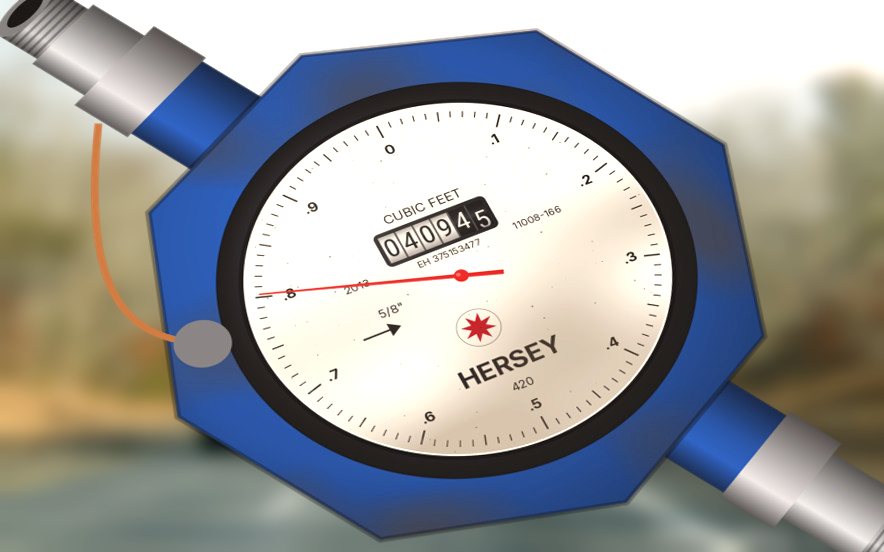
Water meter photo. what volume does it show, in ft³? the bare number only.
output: 40944.80
